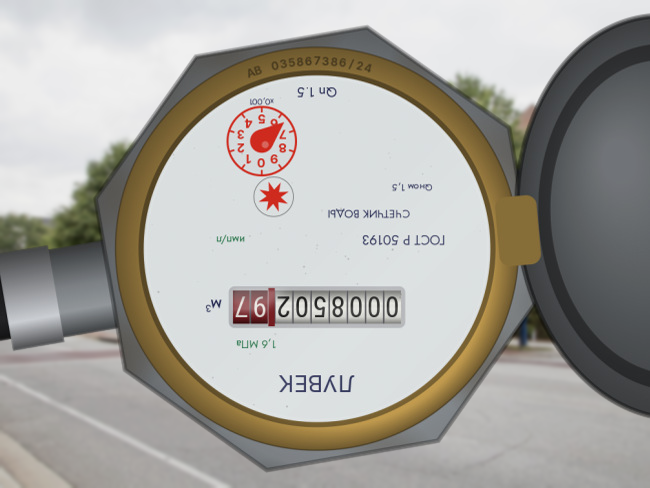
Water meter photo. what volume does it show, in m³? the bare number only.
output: 8502.976
